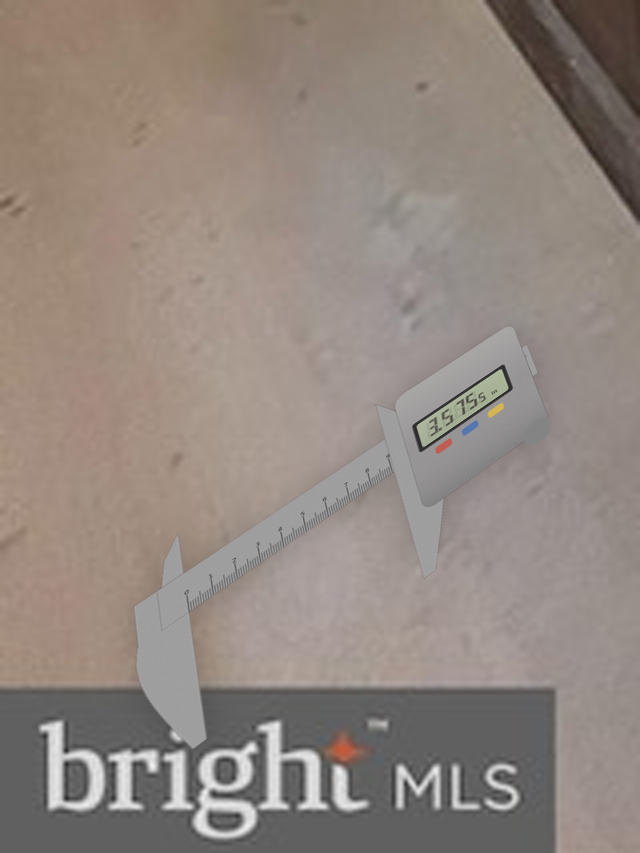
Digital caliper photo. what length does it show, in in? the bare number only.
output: 3.5755
